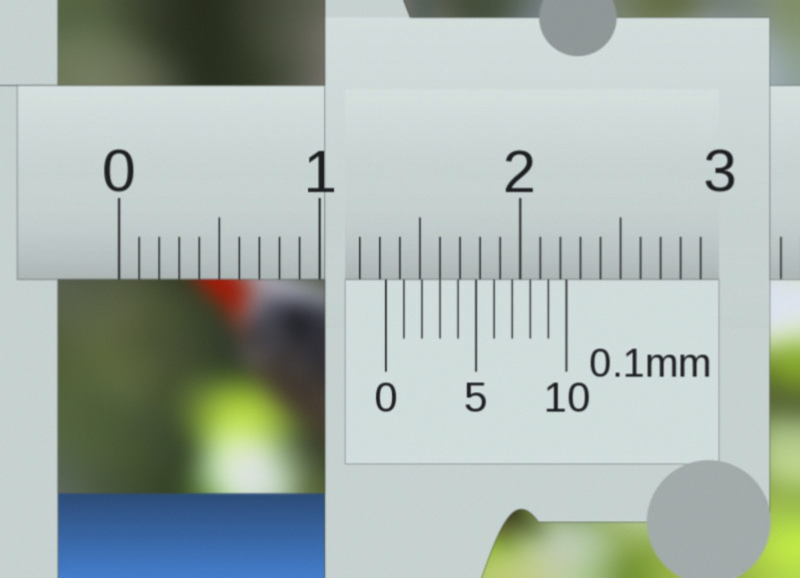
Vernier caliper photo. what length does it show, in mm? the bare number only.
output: 13.3
